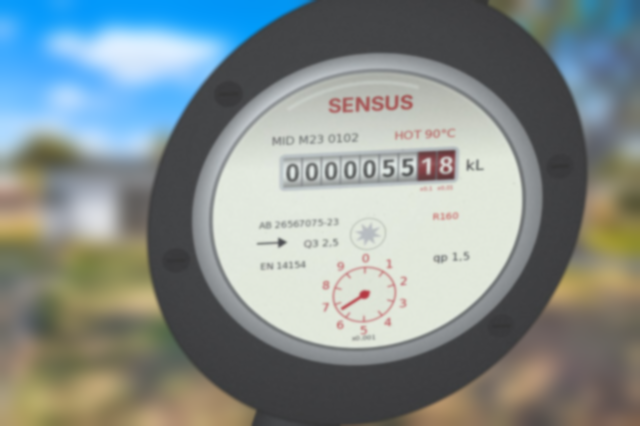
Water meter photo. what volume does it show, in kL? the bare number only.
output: 55.186
